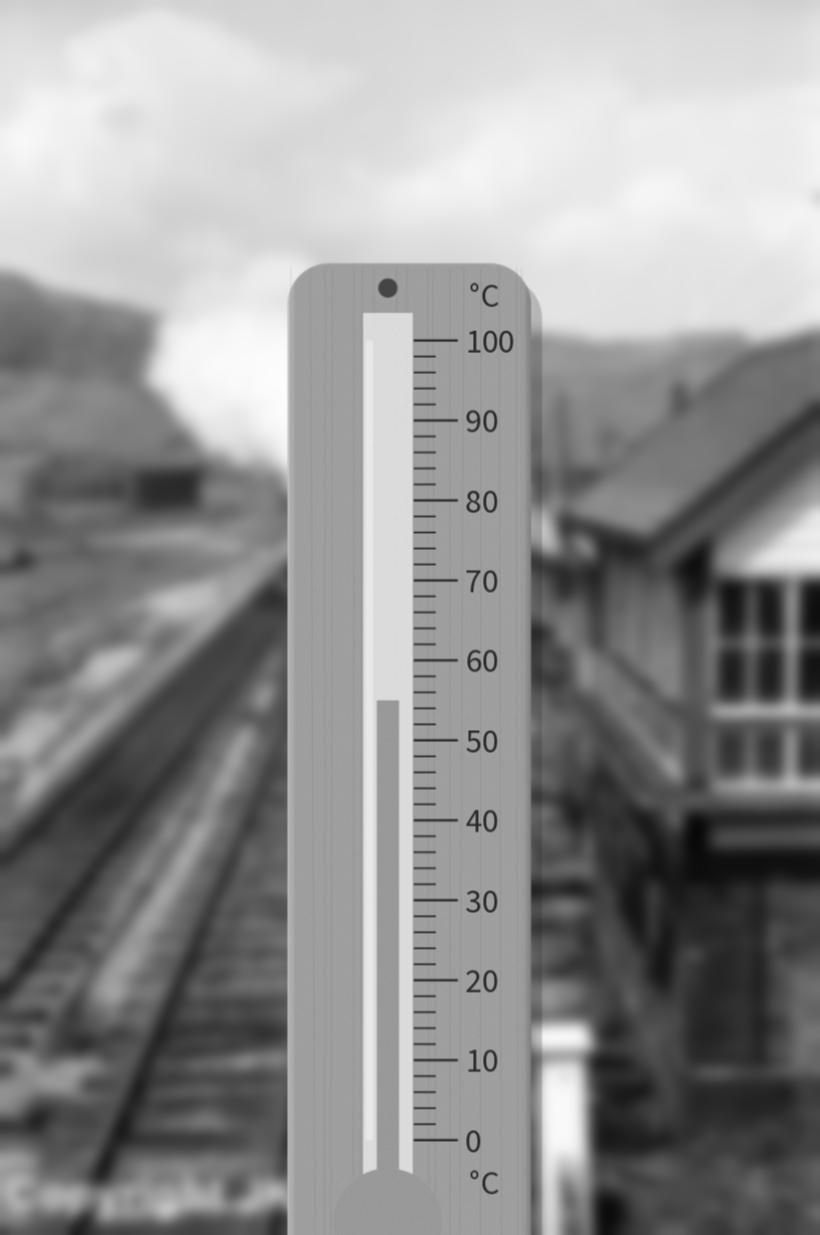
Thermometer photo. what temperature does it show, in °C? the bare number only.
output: 55
